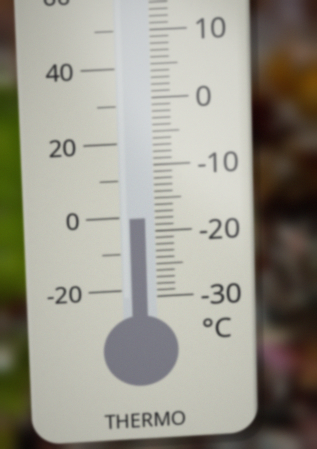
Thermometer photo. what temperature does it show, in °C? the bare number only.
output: -18
